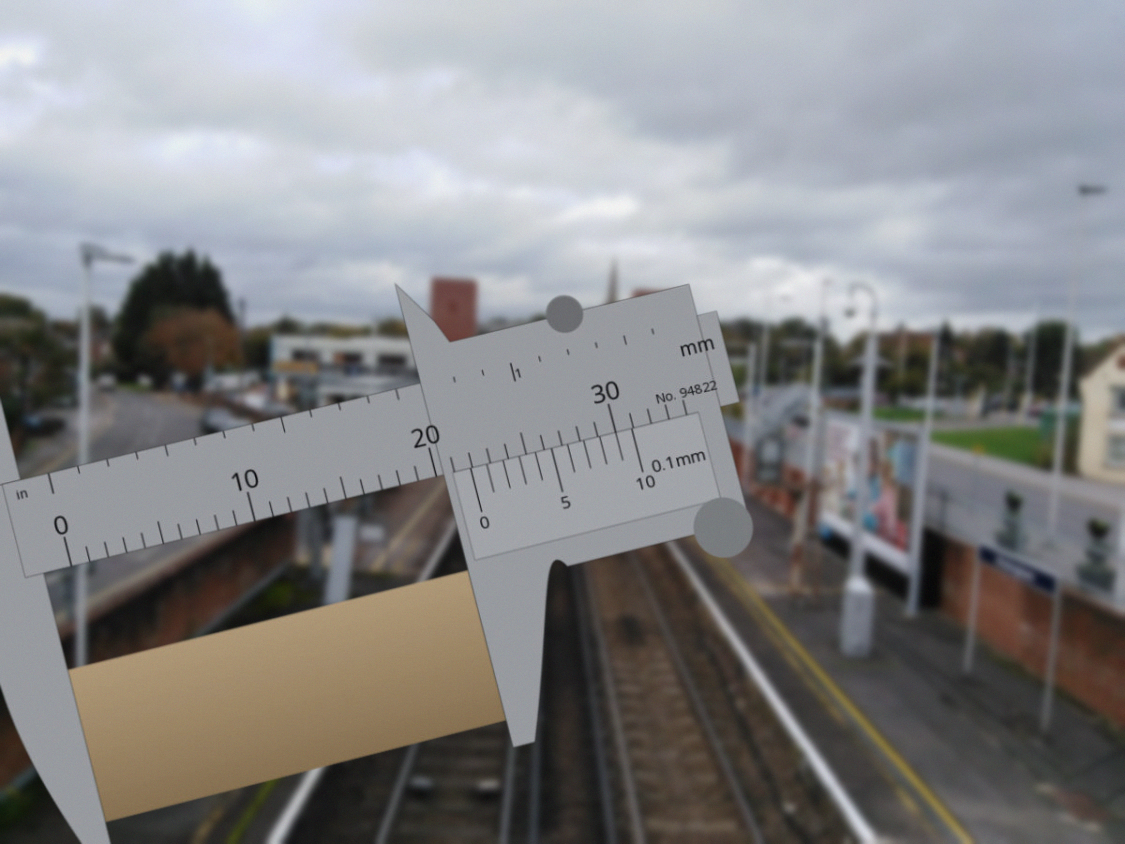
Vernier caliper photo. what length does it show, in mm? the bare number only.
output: 21.9
